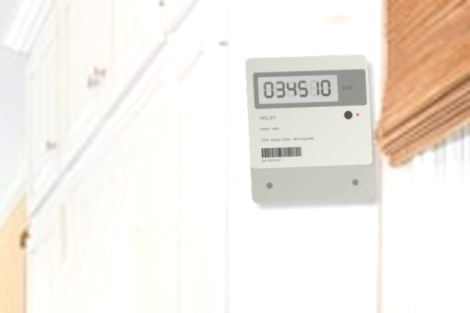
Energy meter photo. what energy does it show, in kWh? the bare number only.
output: 34510
